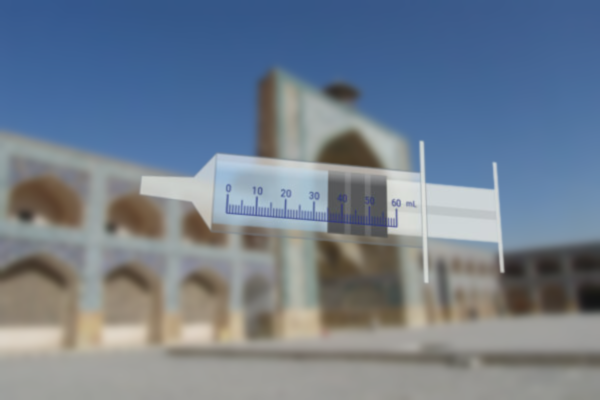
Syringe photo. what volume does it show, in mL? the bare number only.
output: 35
